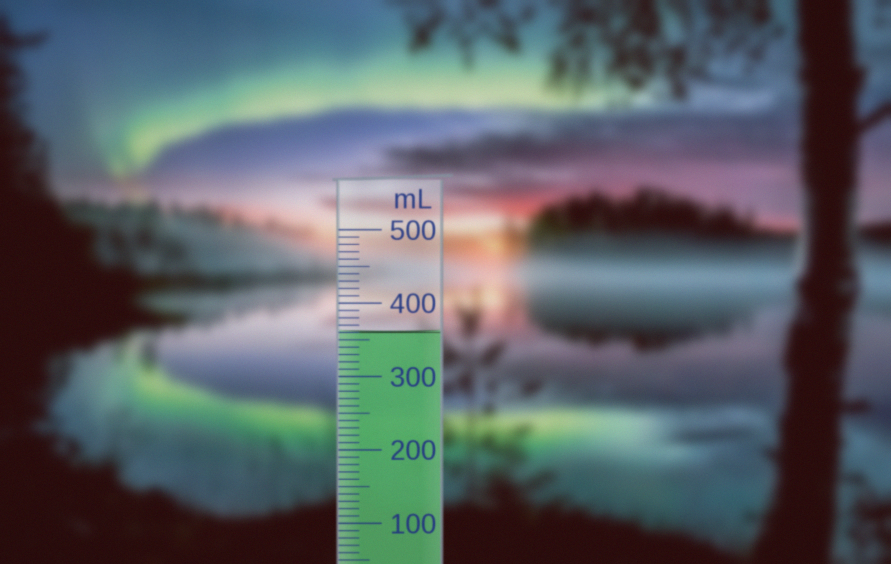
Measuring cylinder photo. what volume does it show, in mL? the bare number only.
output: 360
